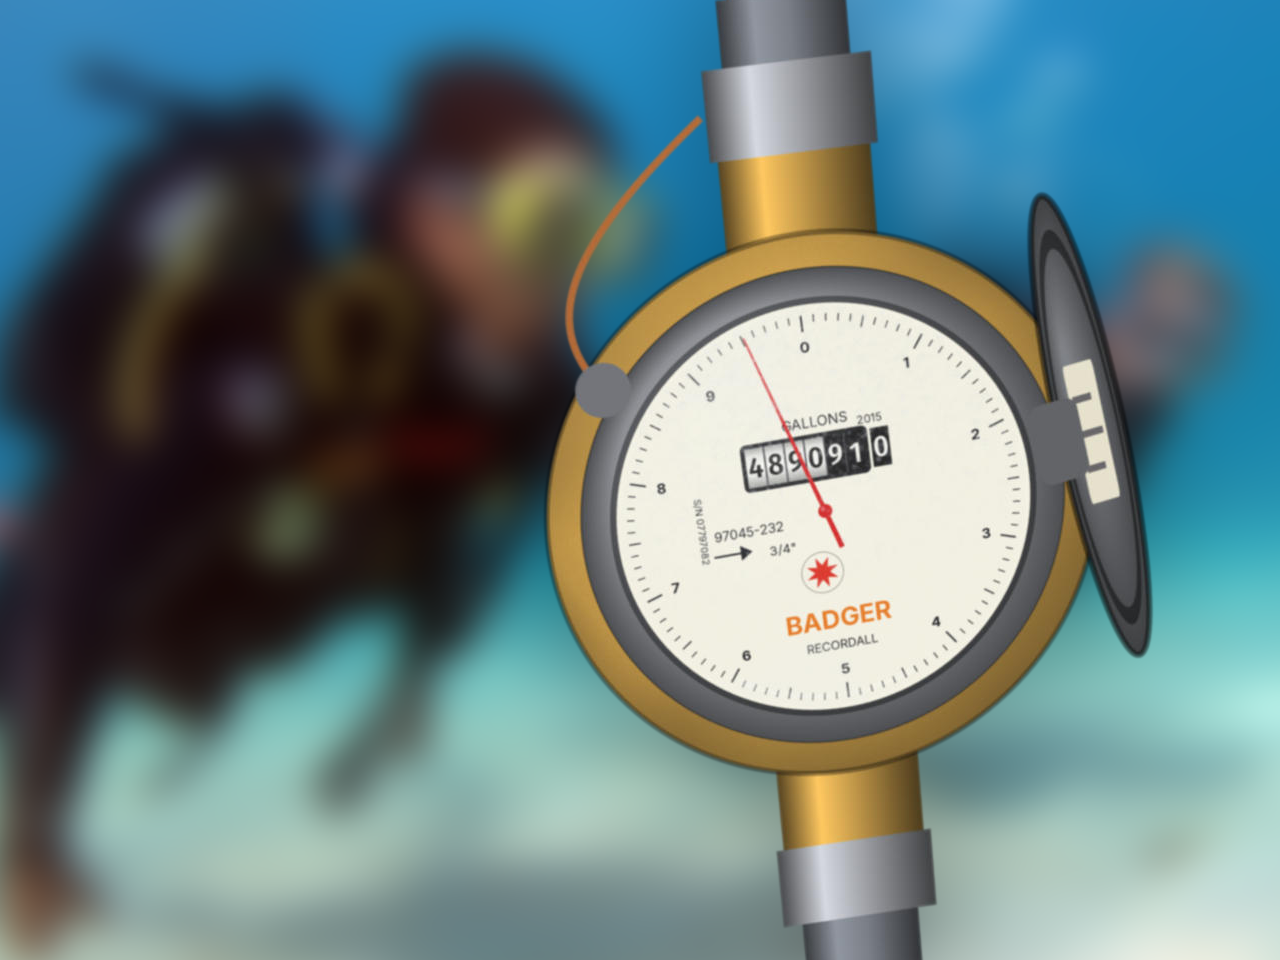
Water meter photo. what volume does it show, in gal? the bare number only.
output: 4890909.5
